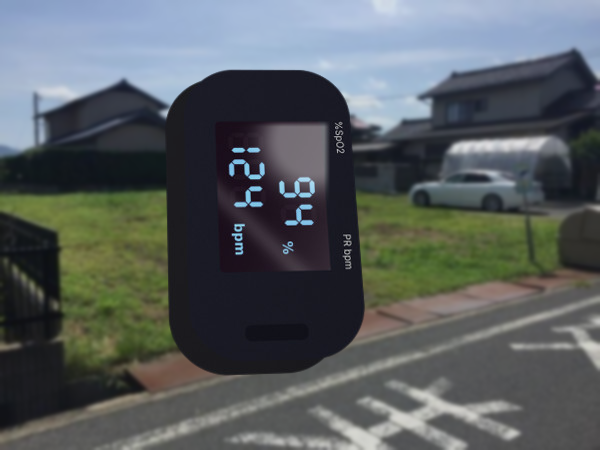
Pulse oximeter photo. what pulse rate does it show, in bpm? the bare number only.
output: 124
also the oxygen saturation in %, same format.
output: 94
